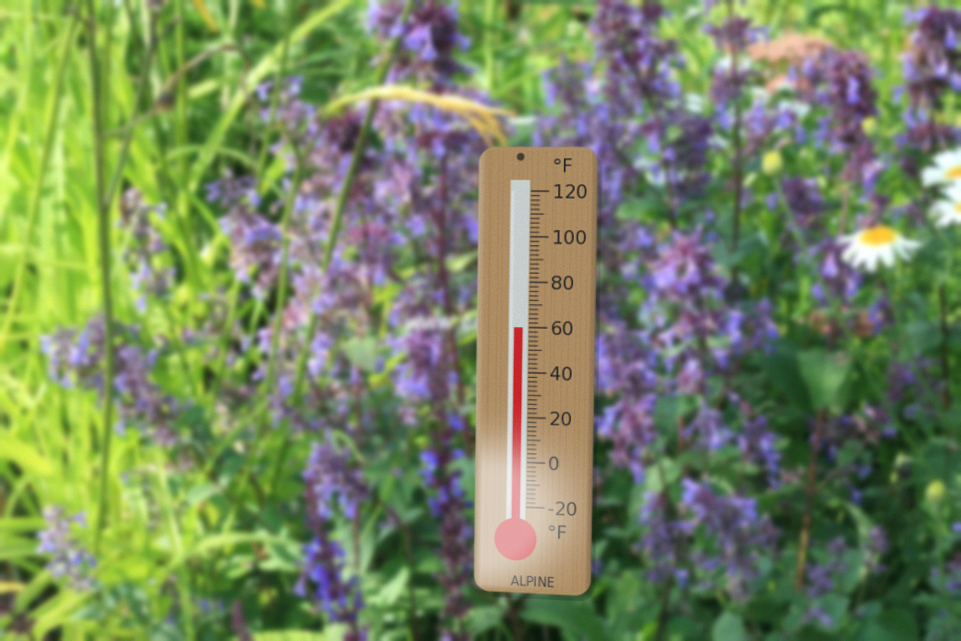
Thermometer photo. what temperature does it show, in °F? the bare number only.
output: 60
